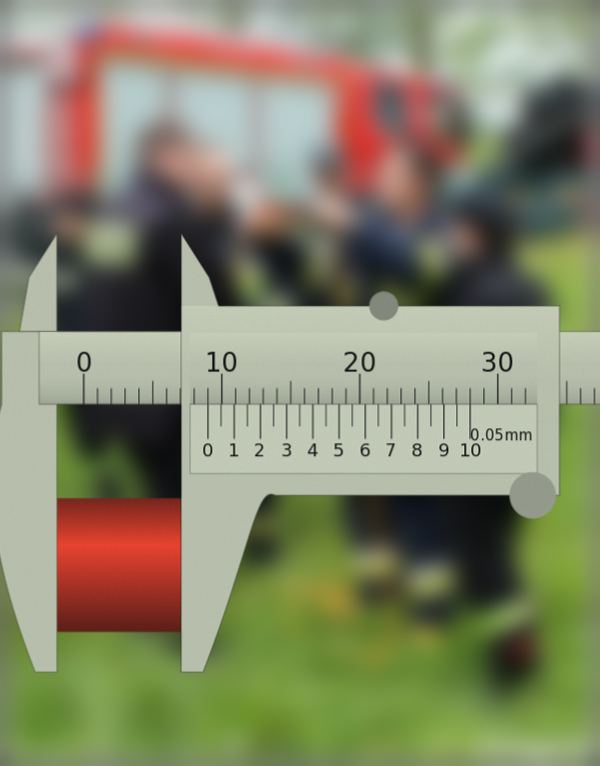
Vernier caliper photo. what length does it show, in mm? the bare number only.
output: 9.0
